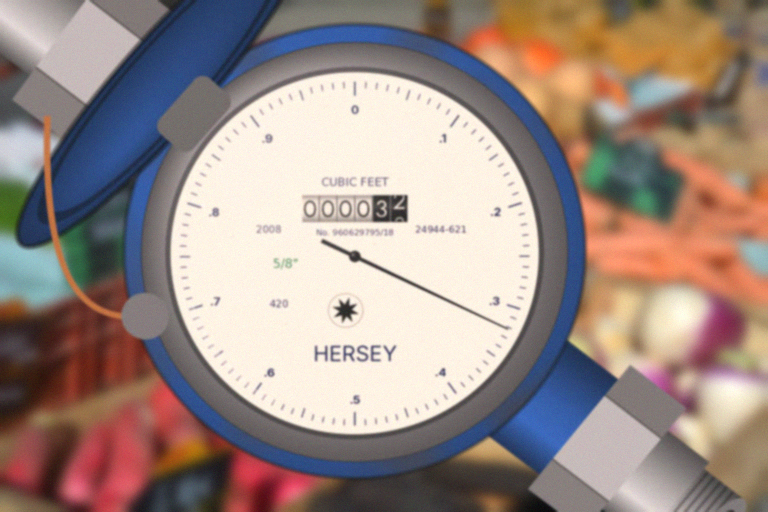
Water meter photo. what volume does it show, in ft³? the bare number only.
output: 32.32
